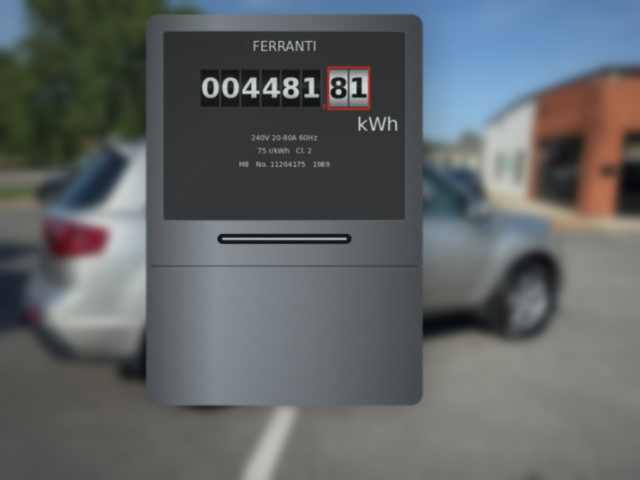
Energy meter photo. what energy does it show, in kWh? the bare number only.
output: 4481.81
